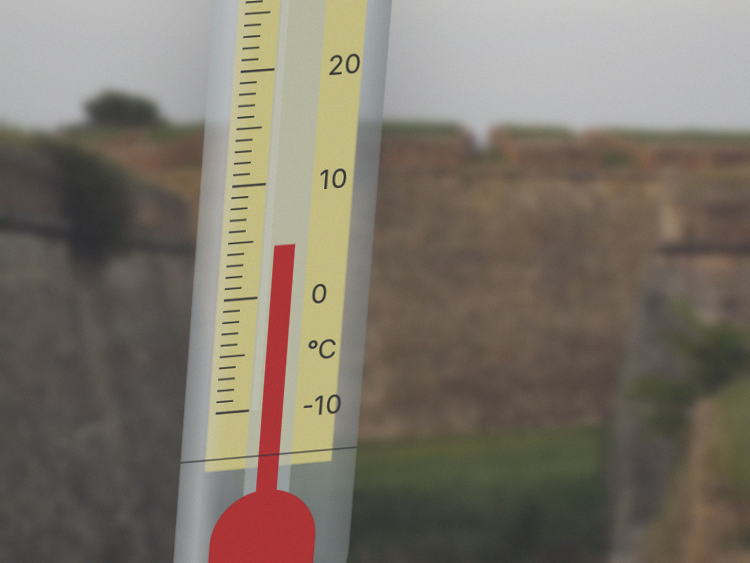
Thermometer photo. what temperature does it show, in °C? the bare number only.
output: 4.5
